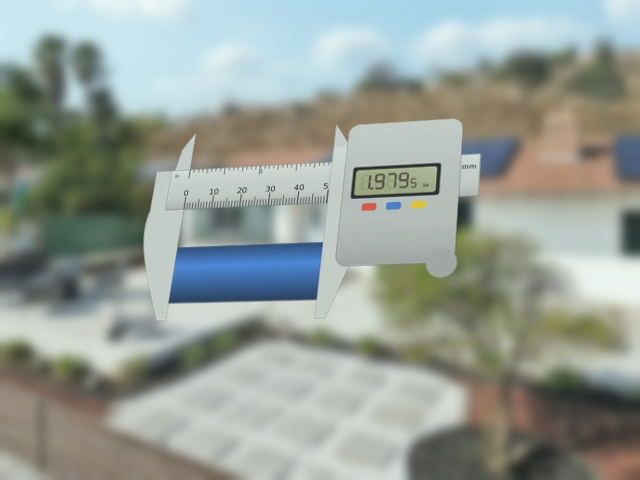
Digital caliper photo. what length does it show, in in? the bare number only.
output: 1.9795
